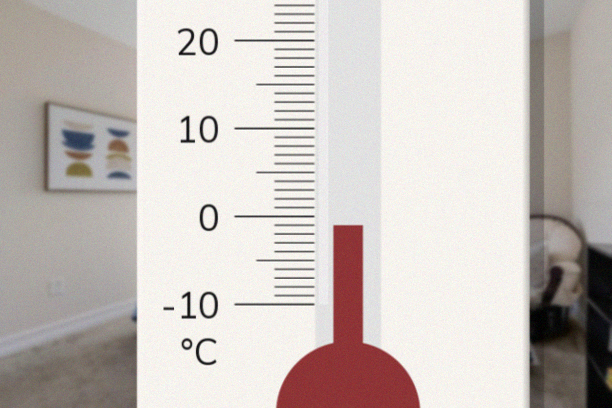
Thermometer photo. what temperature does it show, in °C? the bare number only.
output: -1
